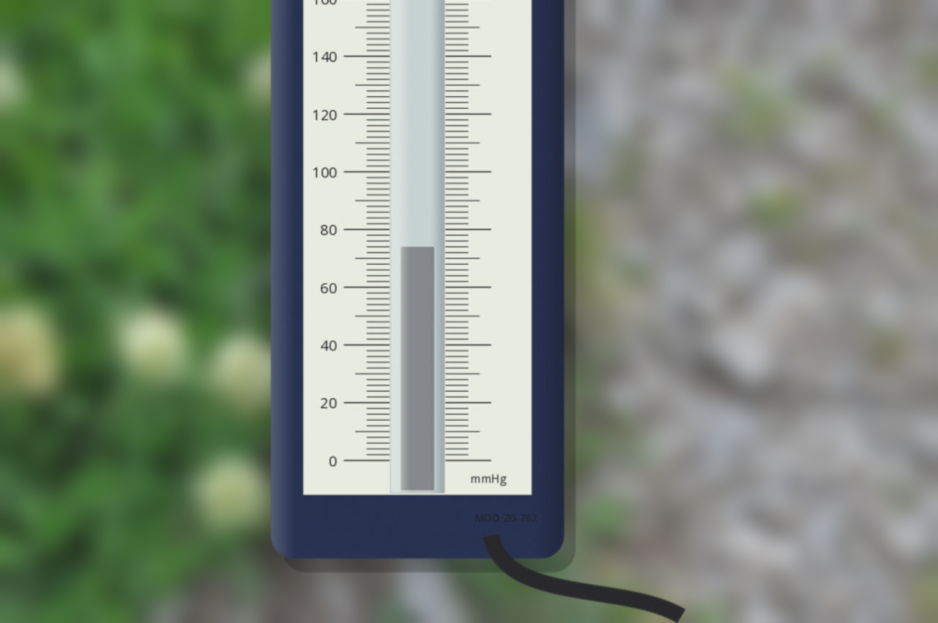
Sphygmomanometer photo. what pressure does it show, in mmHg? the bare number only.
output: 74
